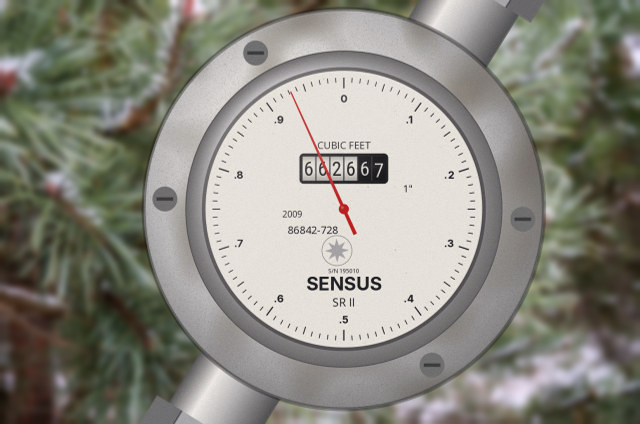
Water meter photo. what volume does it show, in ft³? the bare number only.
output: 662666.93
